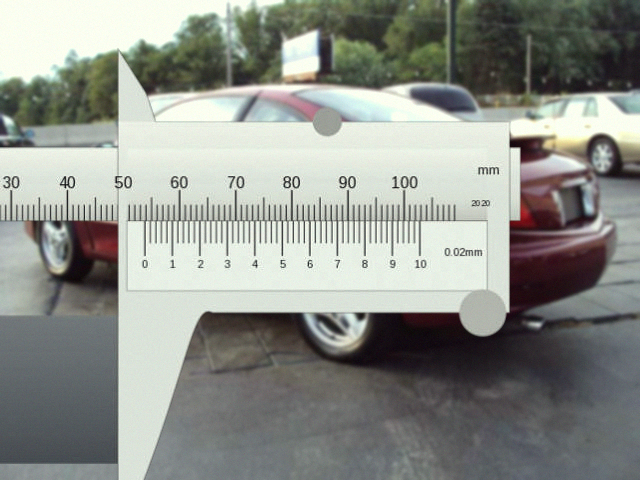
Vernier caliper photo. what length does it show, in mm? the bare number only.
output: 53.8
